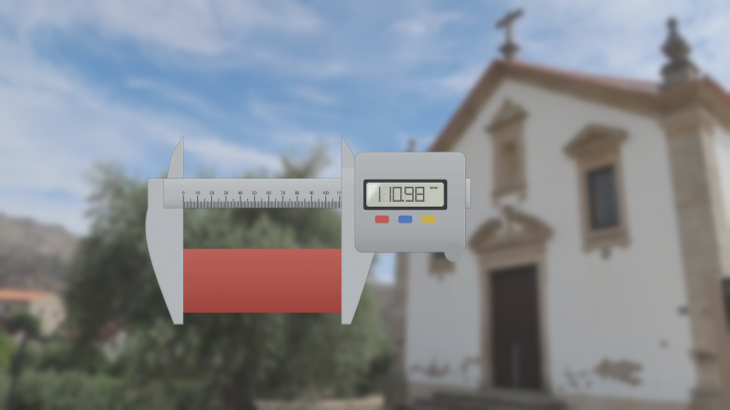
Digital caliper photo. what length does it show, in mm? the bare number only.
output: 110.98
